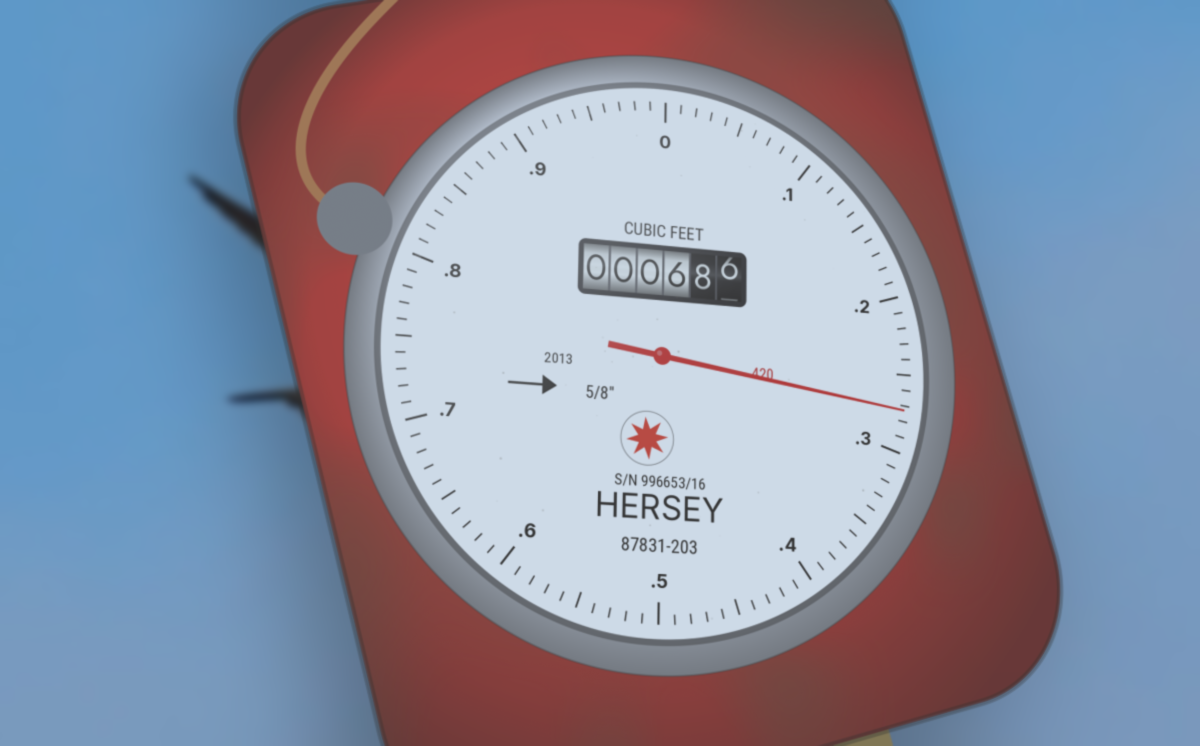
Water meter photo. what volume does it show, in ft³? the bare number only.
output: 686.27
